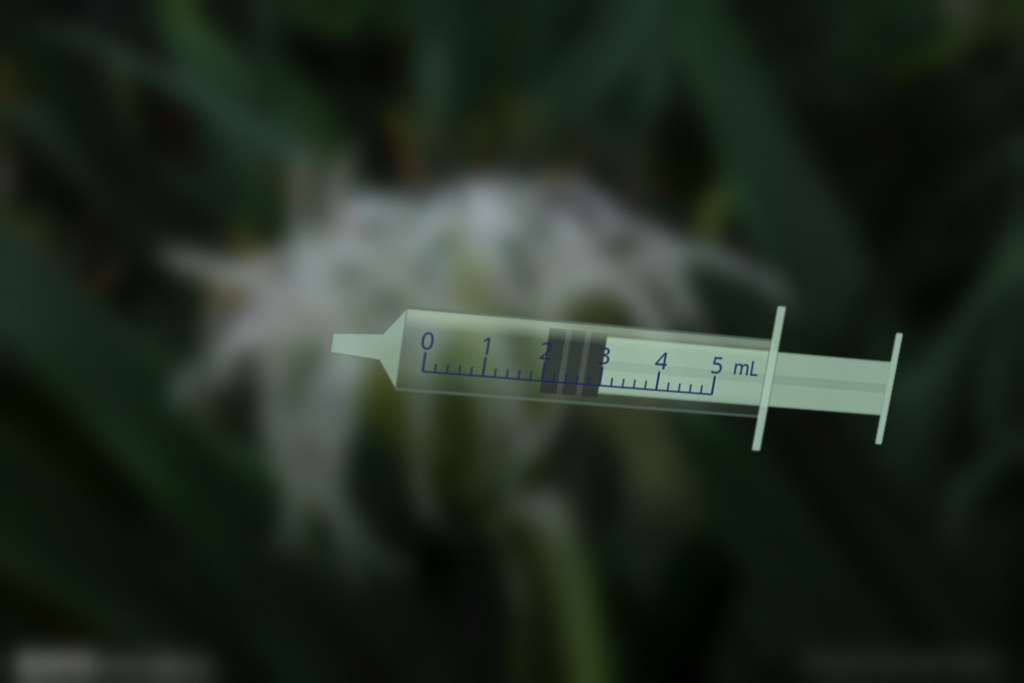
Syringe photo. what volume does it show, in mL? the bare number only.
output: 2
